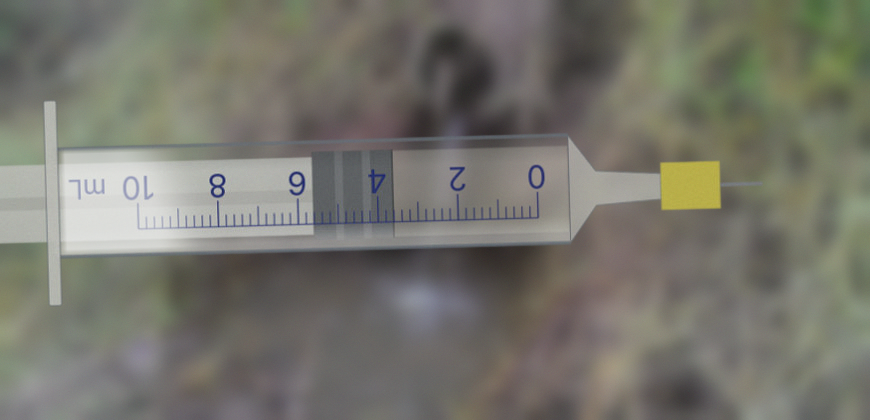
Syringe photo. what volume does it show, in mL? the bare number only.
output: 3.6
